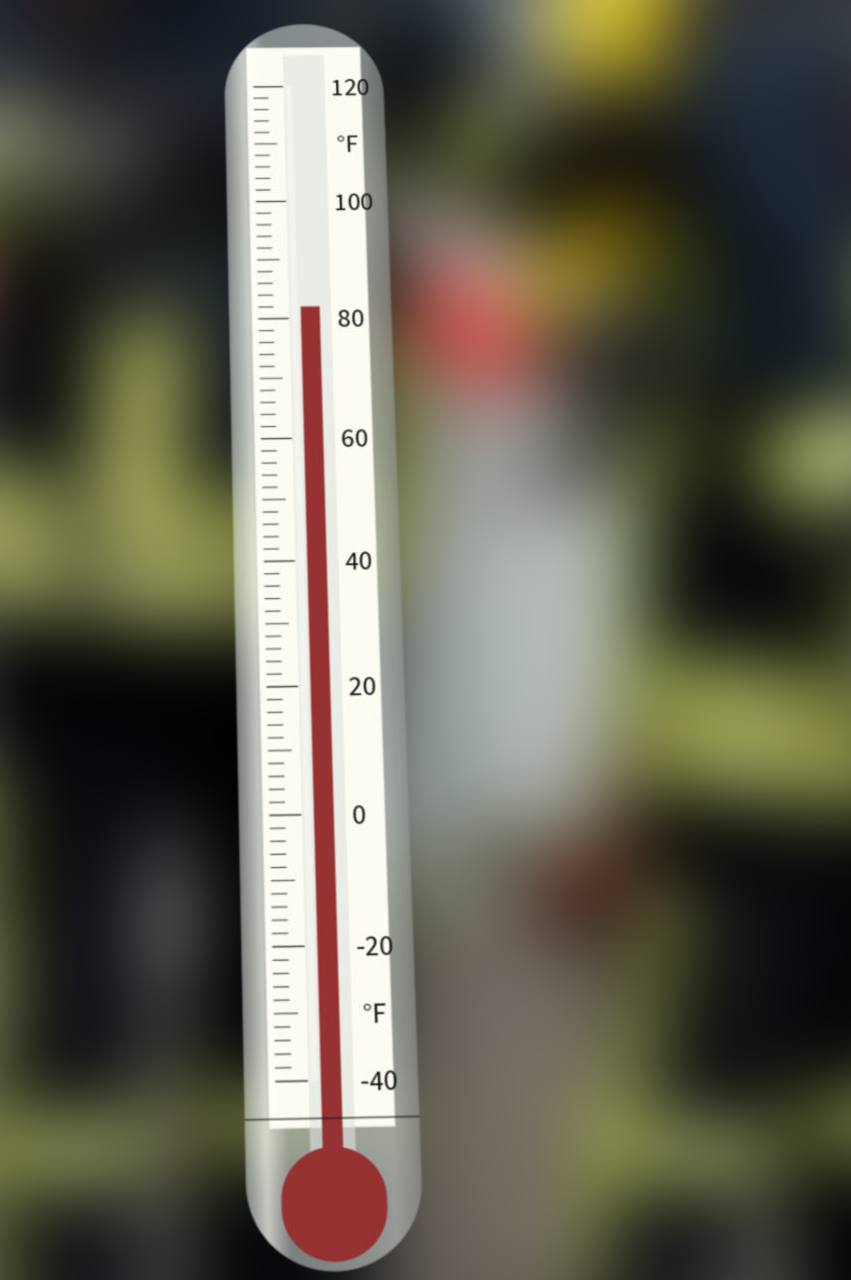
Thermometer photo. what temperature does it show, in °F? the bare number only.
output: 82
